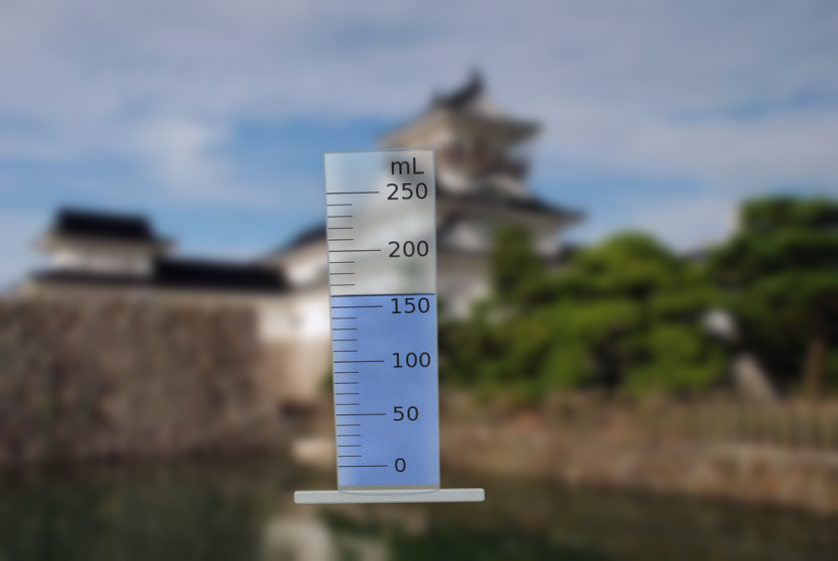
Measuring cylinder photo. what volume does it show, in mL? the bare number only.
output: 160
